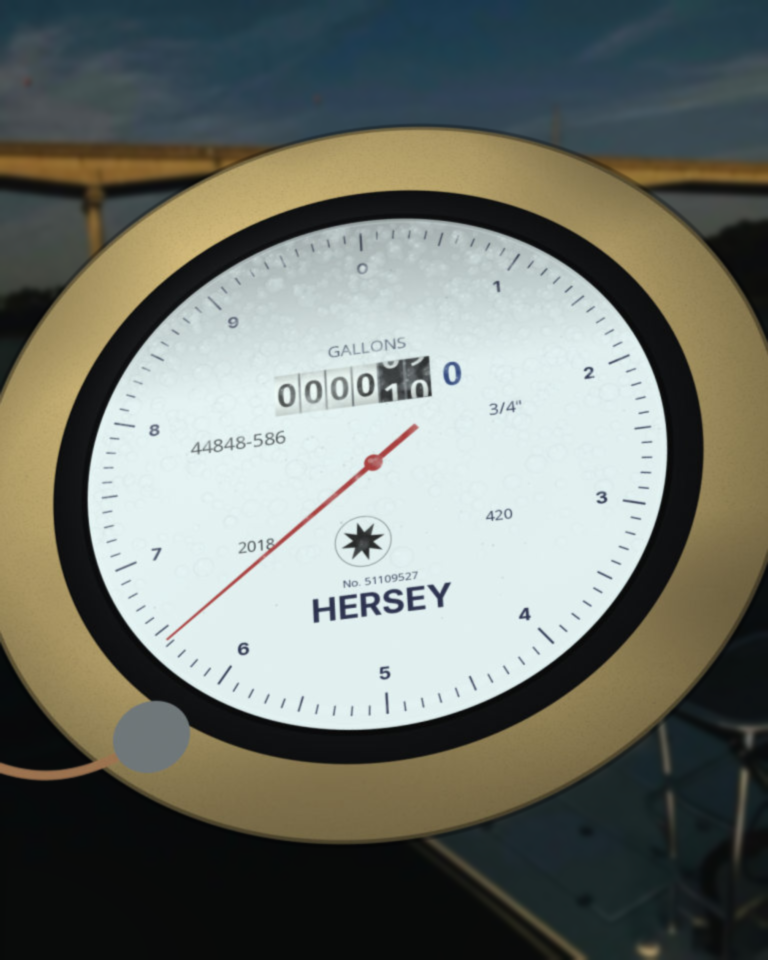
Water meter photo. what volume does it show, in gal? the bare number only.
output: 96.4
